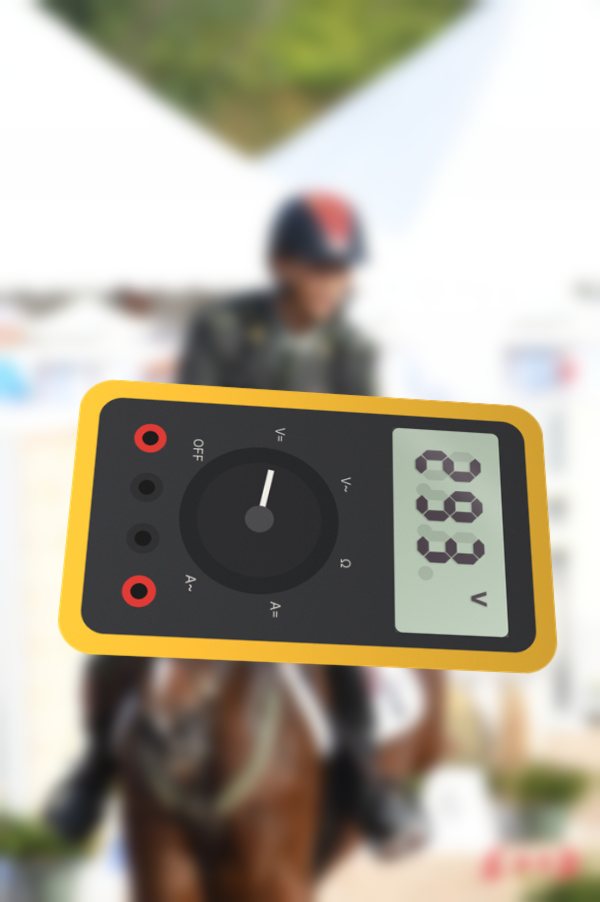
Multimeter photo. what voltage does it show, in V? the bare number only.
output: 293
